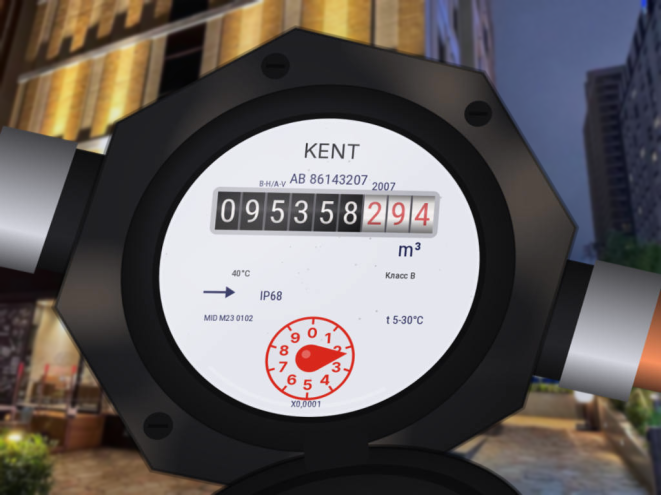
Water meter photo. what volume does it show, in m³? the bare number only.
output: 95358.2942
